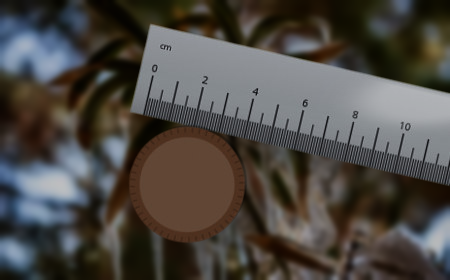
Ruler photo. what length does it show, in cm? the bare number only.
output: 4.5
